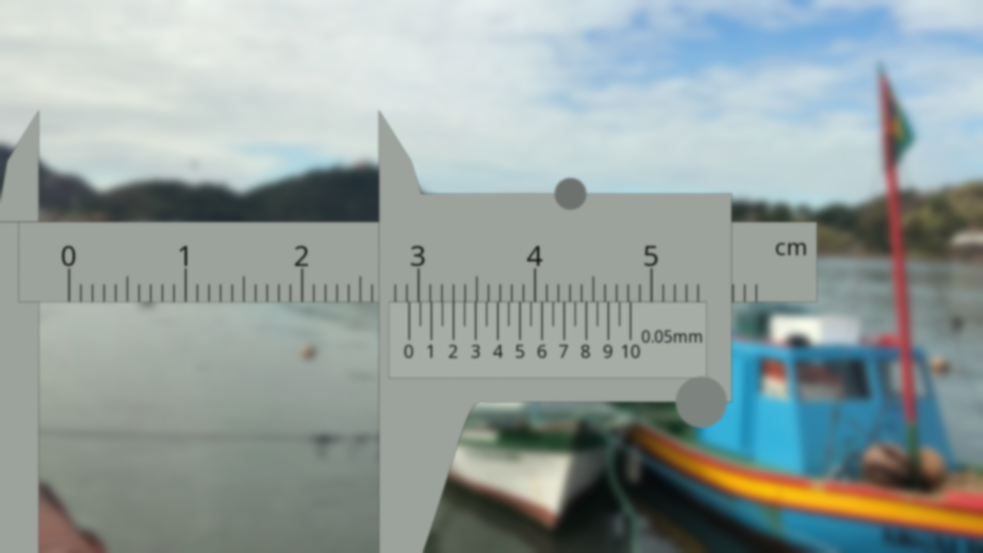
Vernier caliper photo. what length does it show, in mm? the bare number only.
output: 29.2
